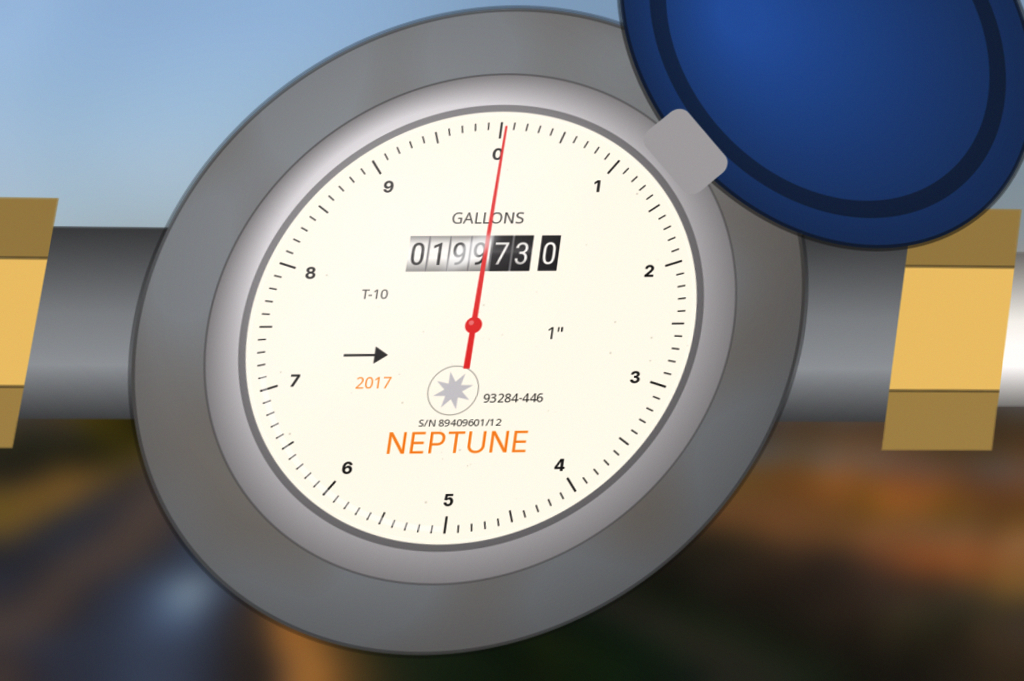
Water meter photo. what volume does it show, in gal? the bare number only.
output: 199730.0
